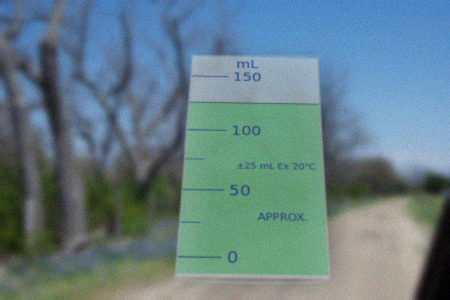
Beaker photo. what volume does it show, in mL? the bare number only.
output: 125
